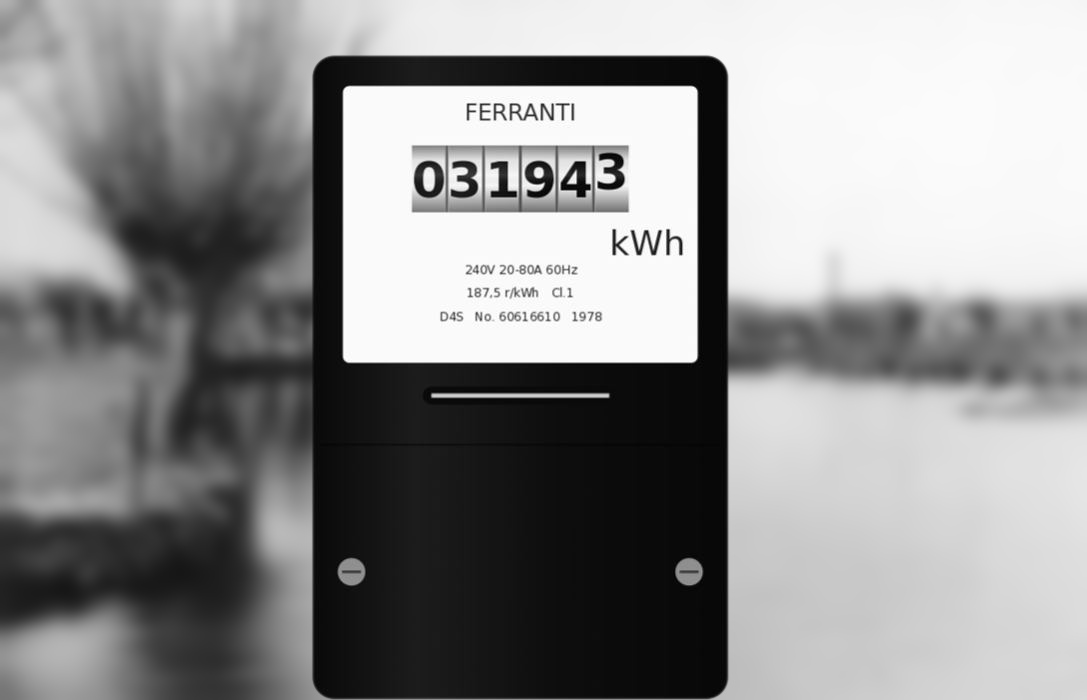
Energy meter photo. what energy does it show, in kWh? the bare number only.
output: 31943
